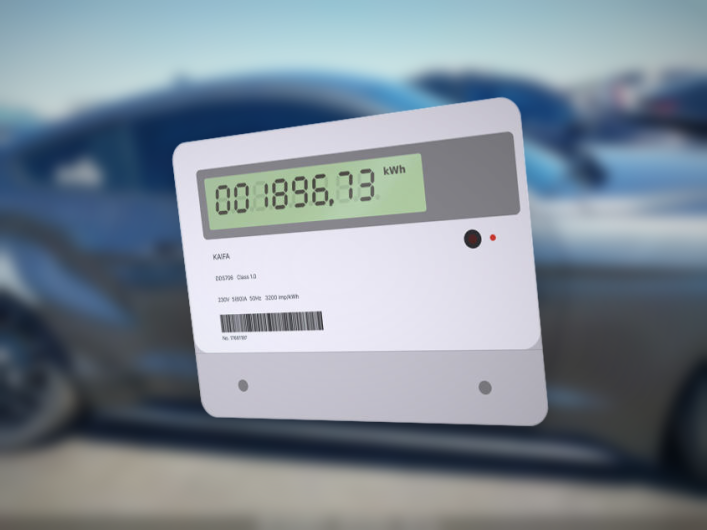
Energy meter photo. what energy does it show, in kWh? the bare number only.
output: 1896.73
